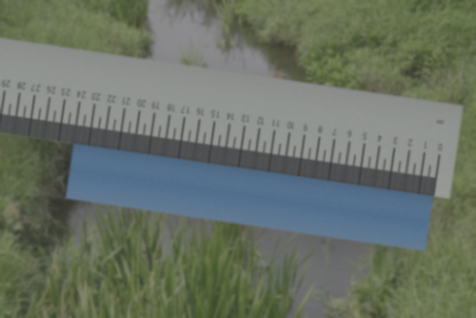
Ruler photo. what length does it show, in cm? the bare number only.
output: 24
